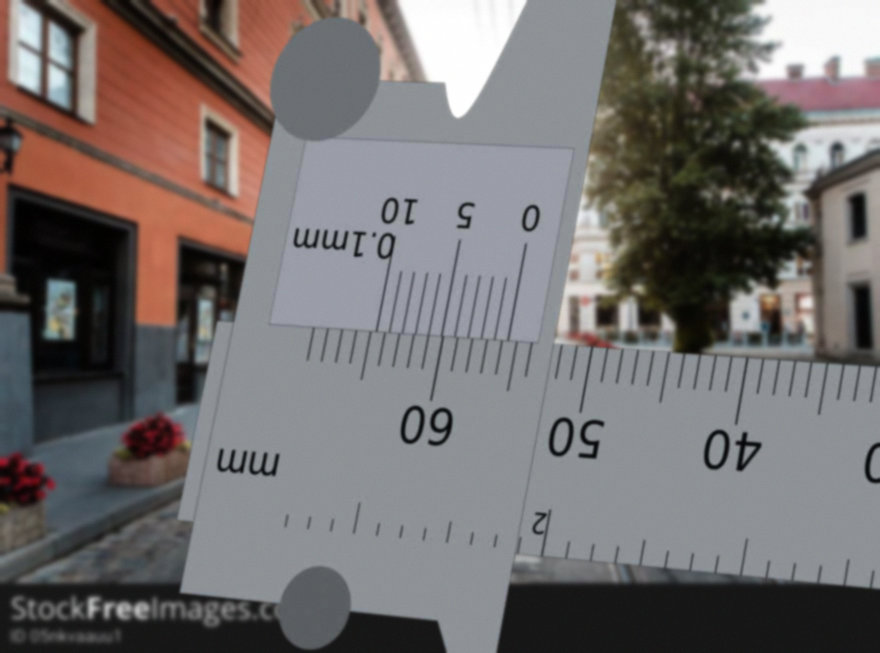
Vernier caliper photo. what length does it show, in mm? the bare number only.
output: 55.6
